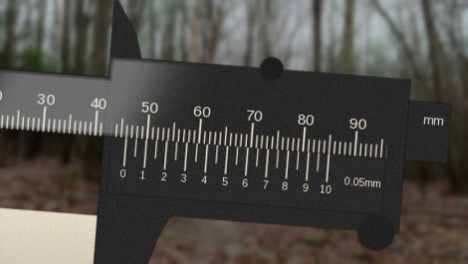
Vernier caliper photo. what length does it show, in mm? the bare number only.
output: 46.0
